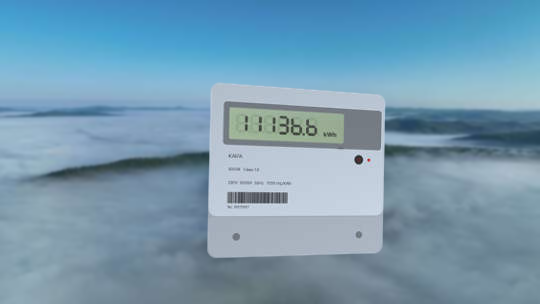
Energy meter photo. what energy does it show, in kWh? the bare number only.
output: 11136.6
